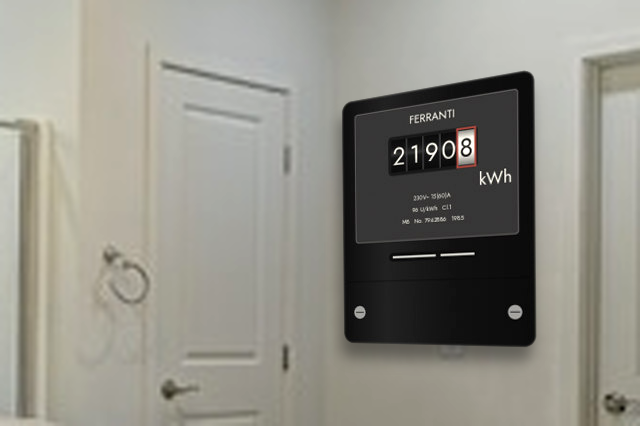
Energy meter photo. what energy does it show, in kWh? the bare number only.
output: 2190.8
